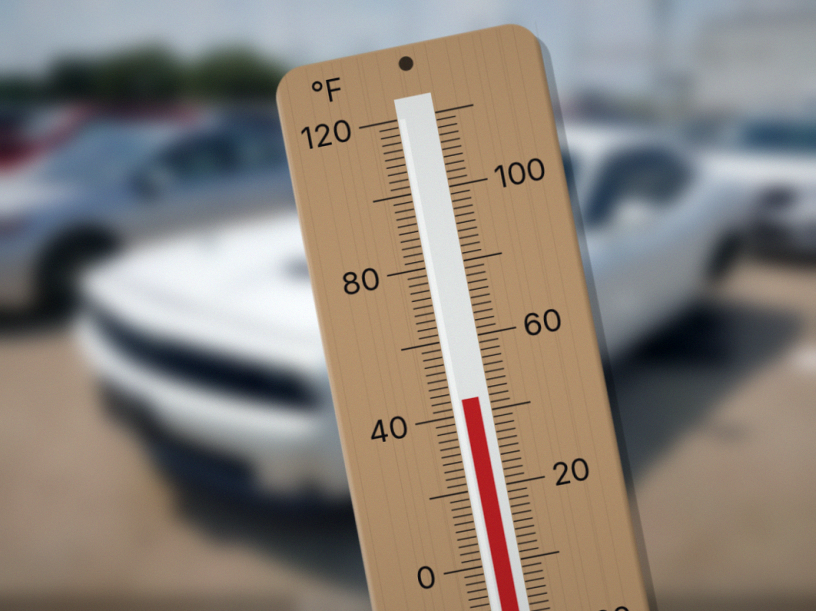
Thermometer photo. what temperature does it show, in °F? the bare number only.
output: 44
